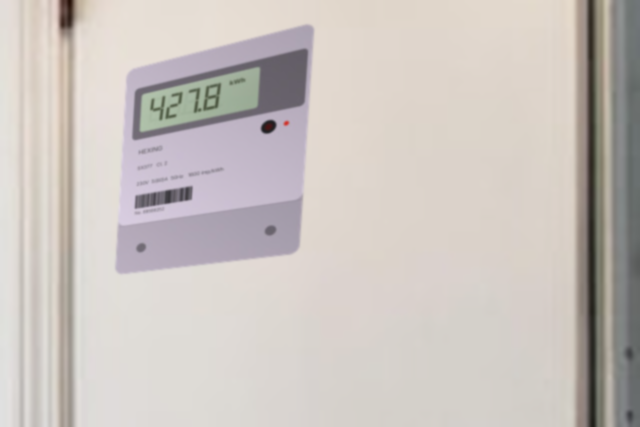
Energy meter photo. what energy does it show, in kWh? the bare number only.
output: 427.8
